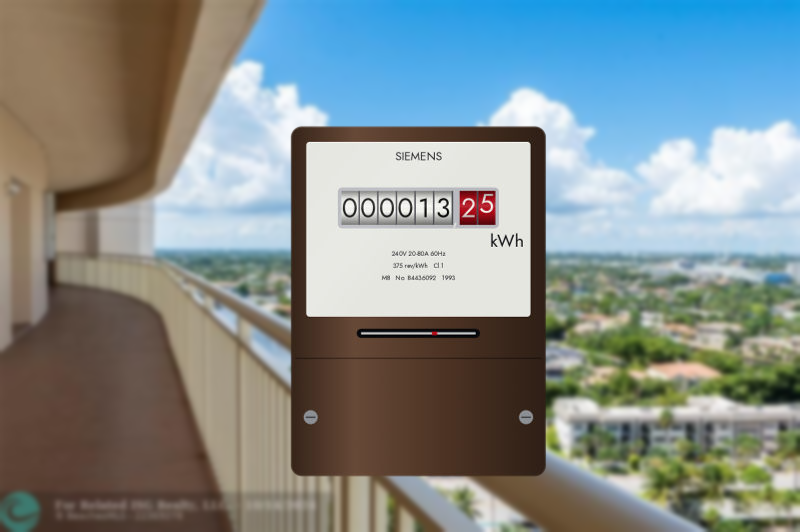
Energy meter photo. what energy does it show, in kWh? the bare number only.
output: 13.25
